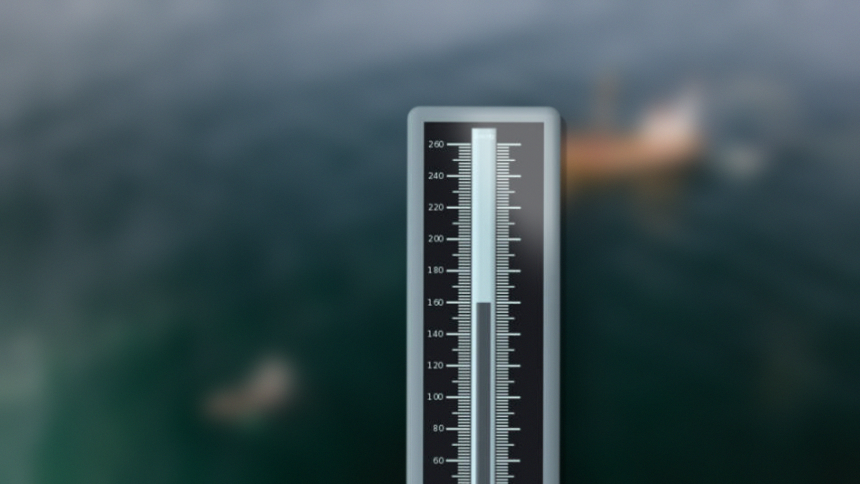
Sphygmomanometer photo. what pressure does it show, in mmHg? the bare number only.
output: 160
